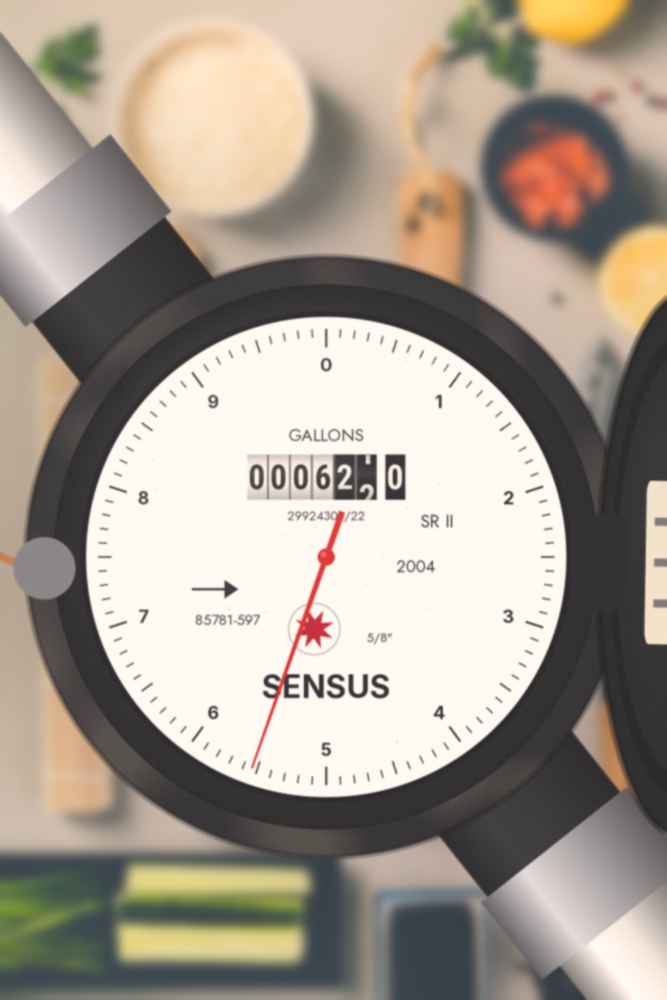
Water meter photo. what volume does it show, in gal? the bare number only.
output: 6215.5
